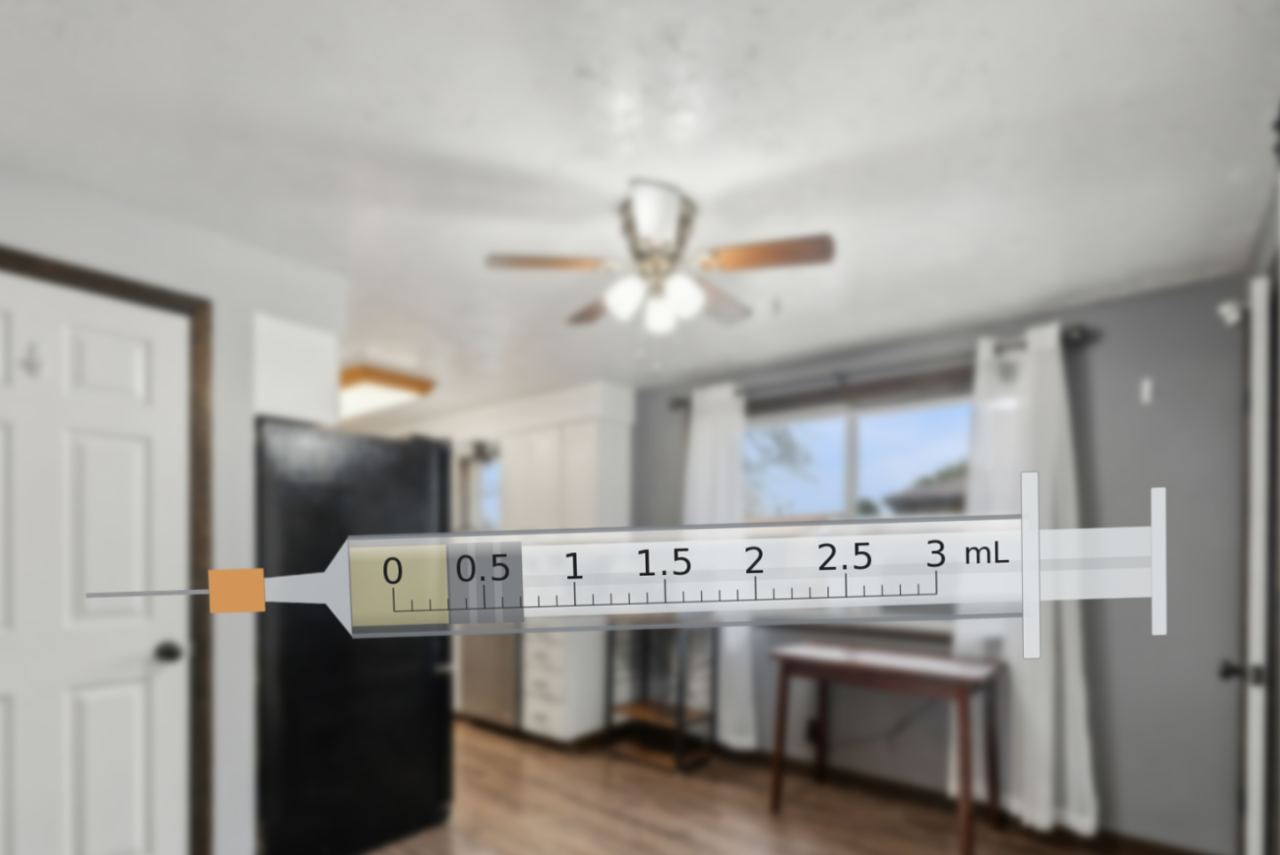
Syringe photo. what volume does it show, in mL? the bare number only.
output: 0.3
